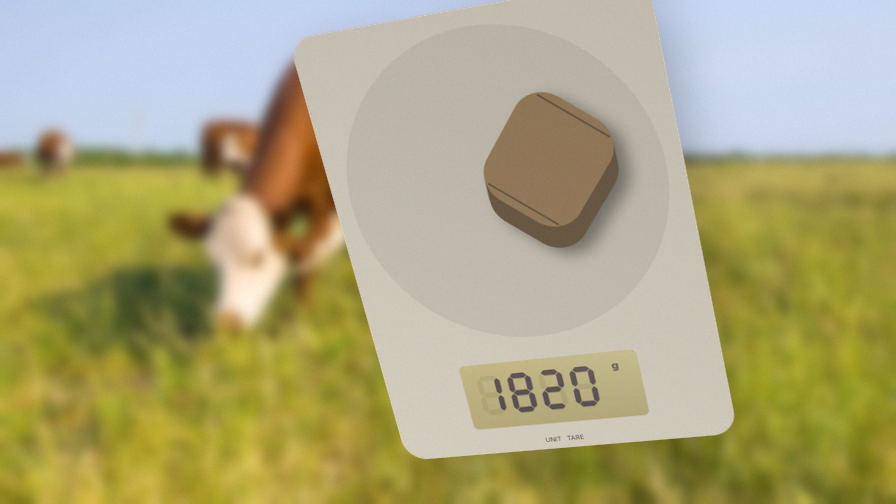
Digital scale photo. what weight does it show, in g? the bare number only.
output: 1820
